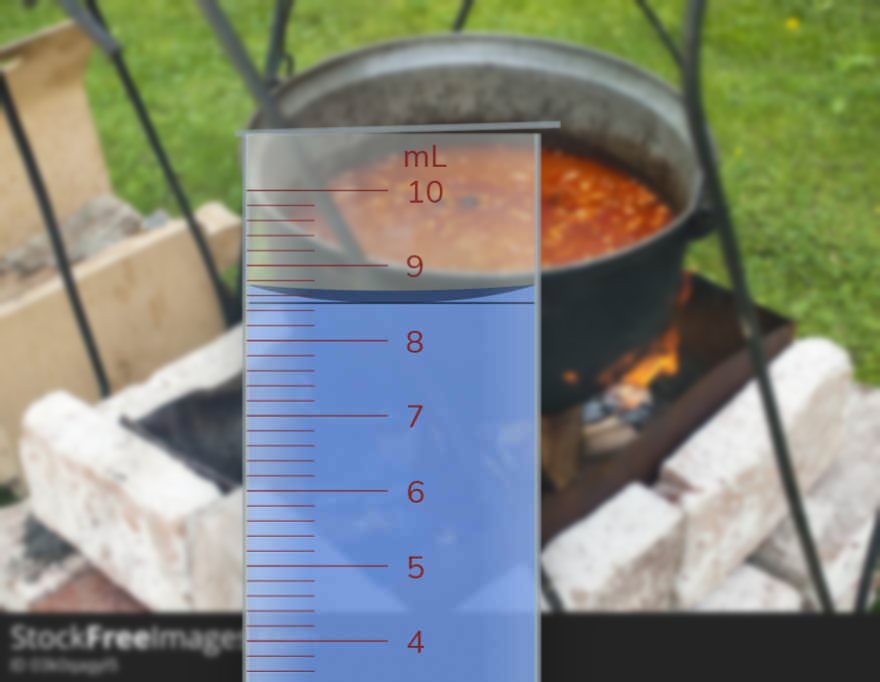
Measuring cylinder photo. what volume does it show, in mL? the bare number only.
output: 8.5
